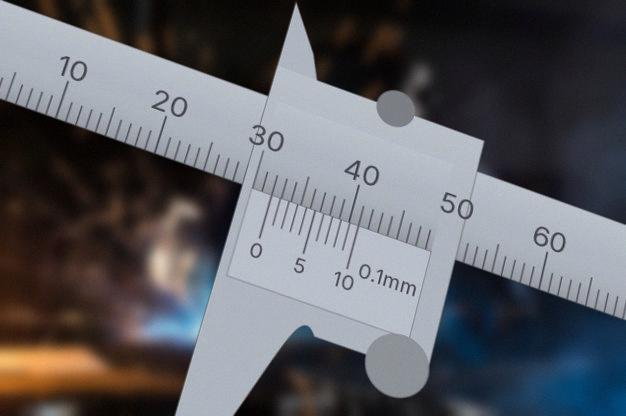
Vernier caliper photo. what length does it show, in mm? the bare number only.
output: 32.0
